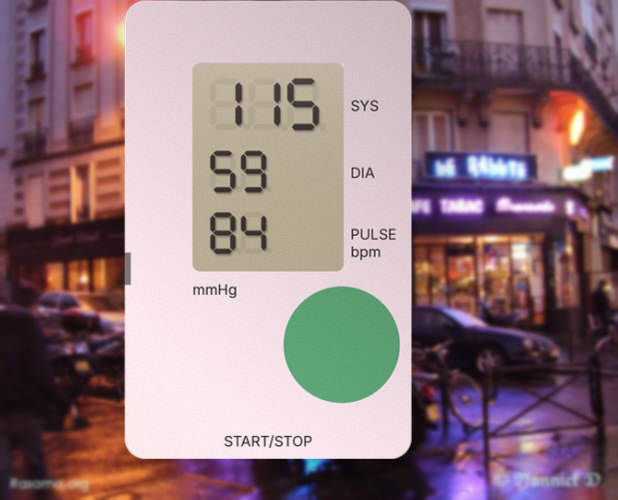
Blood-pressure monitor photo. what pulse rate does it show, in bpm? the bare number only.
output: 84
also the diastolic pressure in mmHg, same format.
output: 59
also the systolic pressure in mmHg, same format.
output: 115
